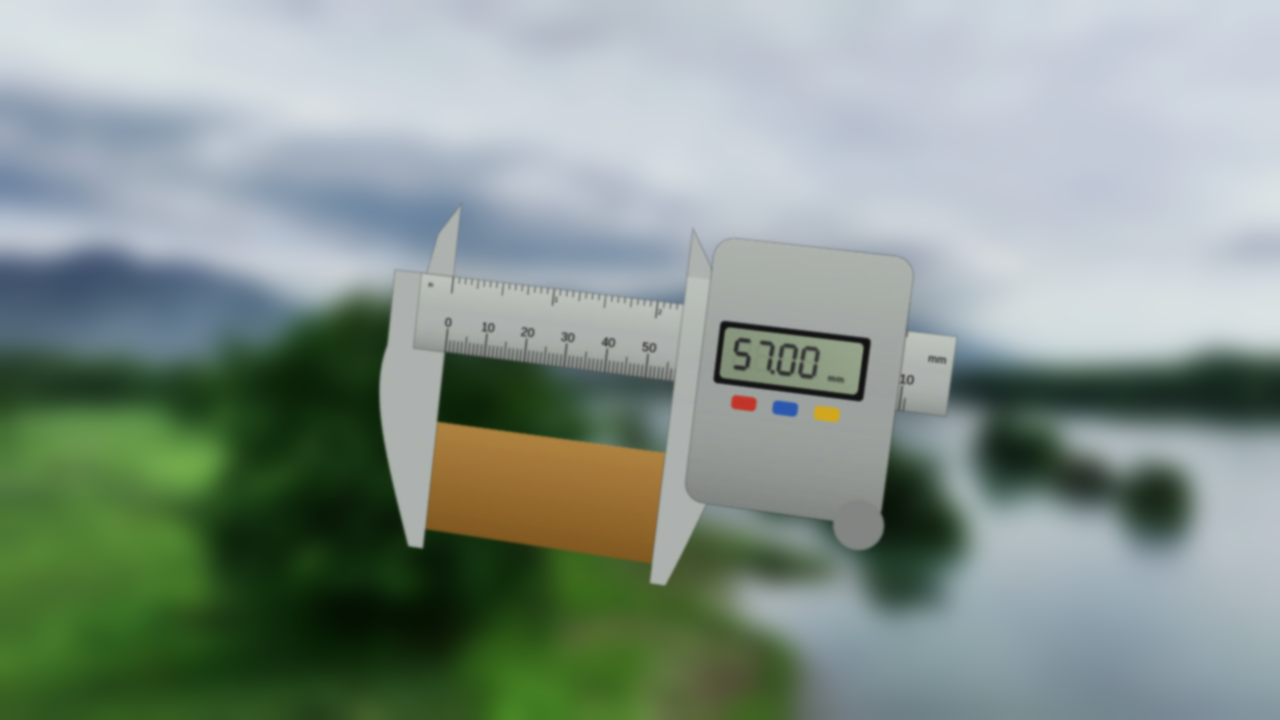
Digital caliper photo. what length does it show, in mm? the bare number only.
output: 57.00
